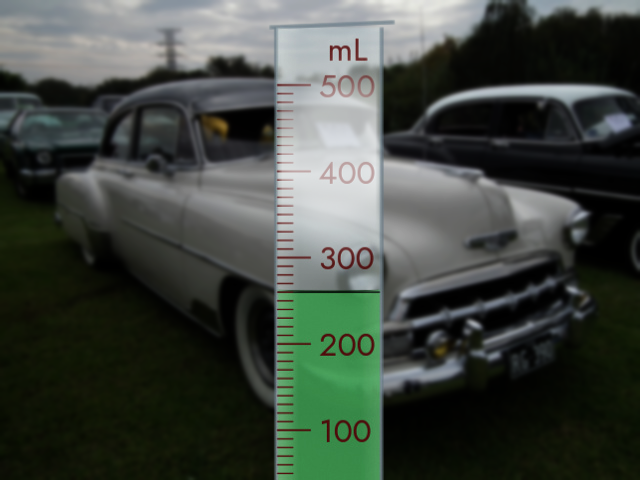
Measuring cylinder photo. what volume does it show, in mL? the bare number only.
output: 260
